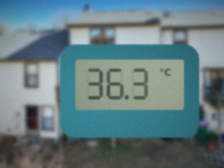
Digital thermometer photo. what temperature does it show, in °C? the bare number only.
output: 36.3
